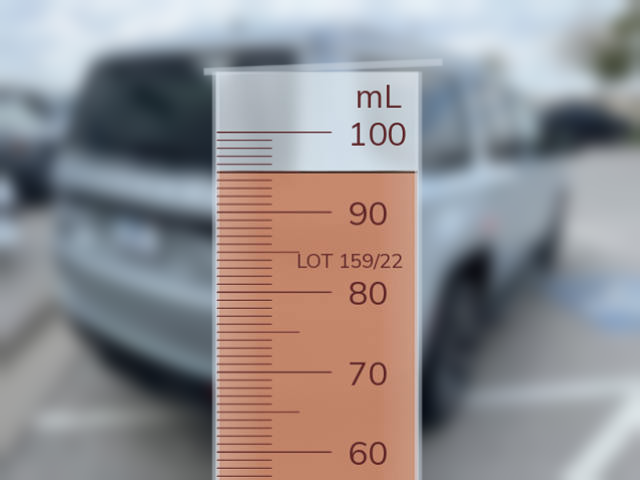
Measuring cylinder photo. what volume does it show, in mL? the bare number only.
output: 95
